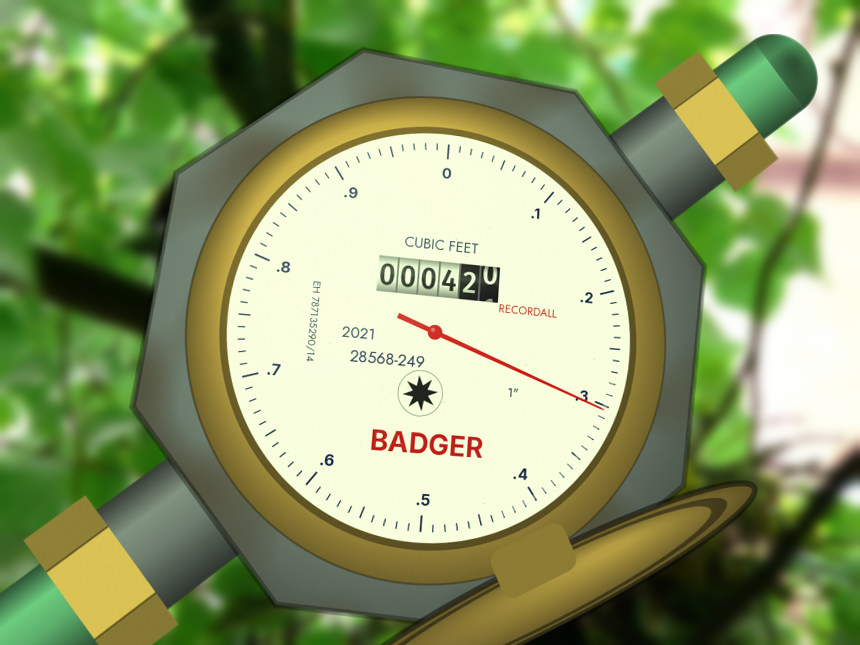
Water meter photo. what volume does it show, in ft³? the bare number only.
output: 420.30
